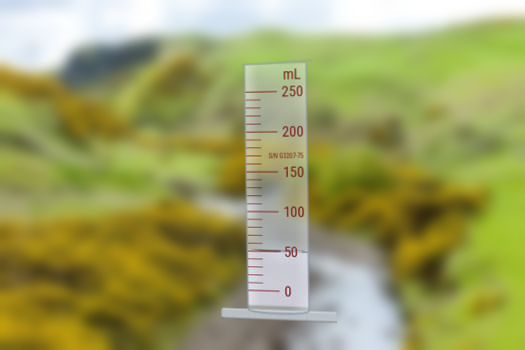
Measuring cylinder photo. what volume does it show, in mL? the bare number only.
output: 50
